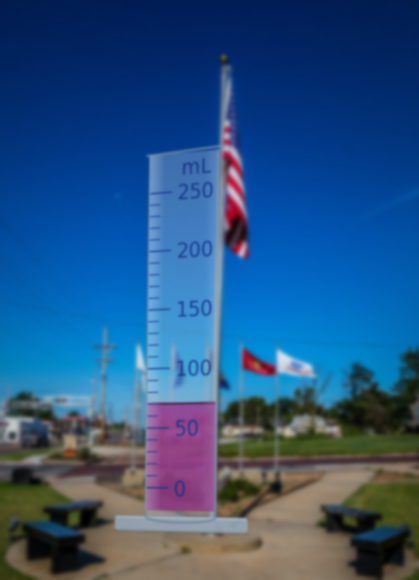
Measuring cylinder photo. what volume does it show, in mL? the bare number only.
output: 70
